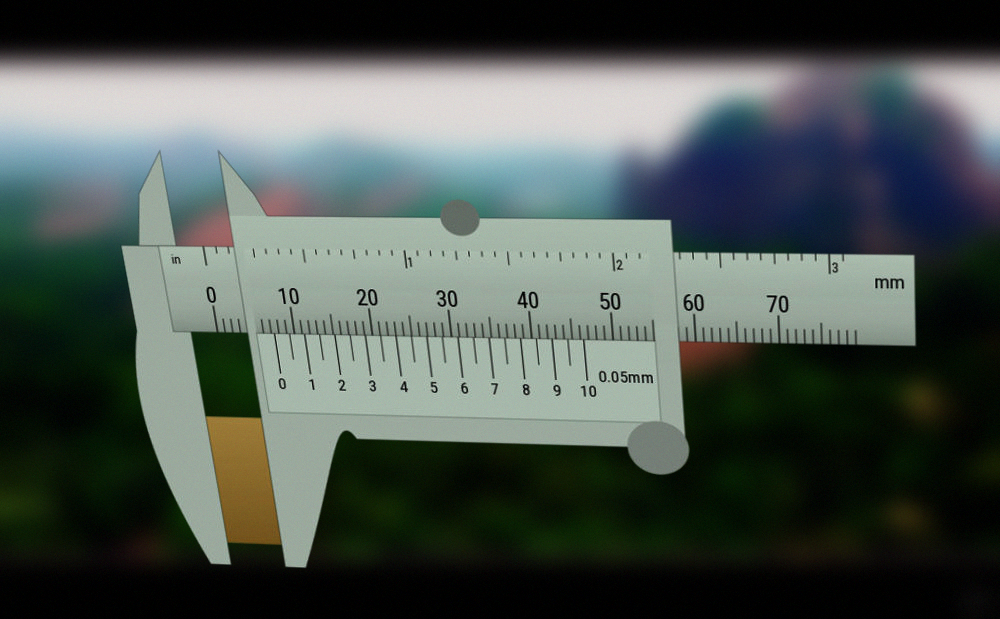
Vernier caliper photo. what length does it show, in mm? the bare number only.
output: 7.4
